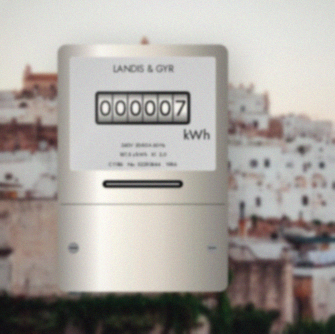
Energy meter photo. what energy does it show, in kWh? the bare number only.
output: 7
